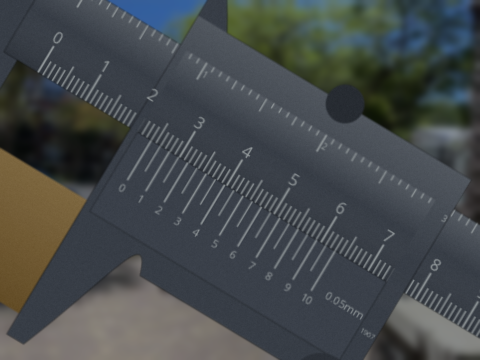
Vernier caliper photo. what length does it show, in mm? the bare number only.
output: 24.0
